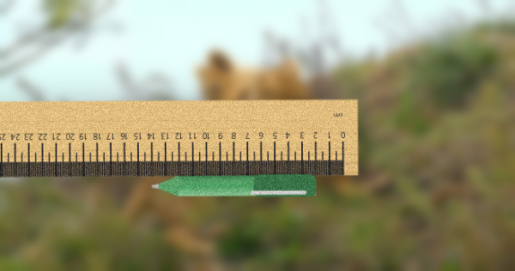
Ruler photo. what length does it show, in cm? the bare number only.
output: 12
